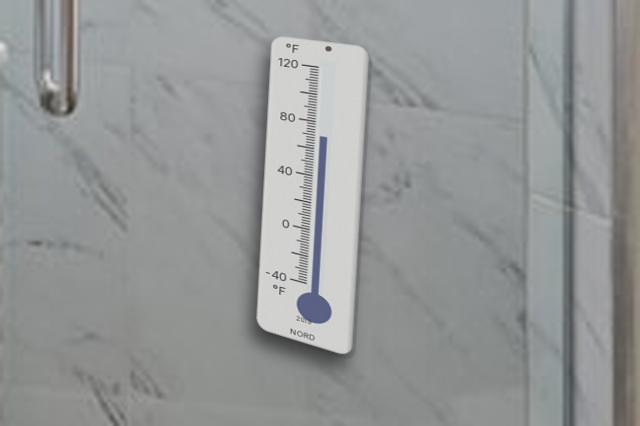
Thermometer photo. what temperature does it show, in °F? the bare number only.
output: 70
